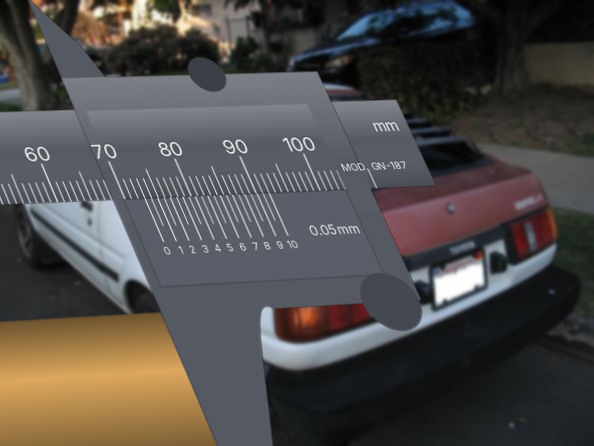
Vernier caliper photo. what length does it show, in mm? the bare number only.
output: 73.0
